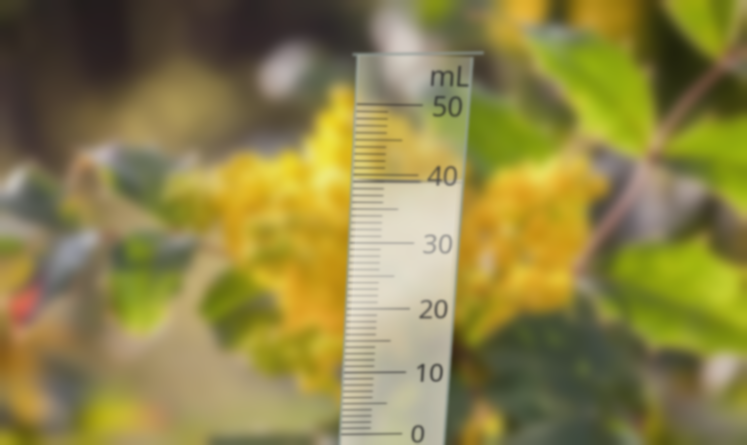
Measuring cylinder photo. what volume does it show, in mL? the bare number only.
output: 39
